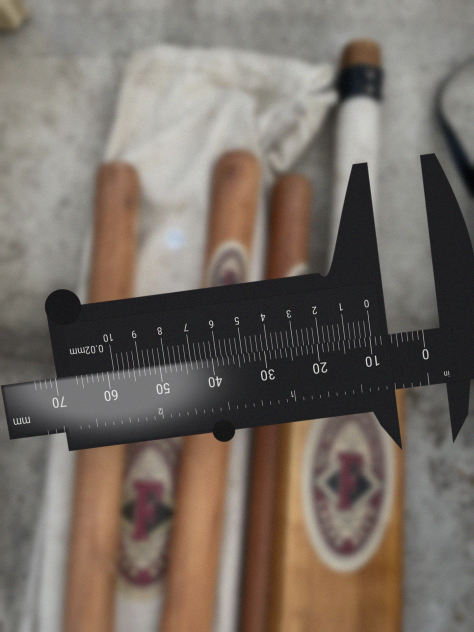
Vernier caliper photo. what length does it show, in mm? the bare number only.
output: 9.8
